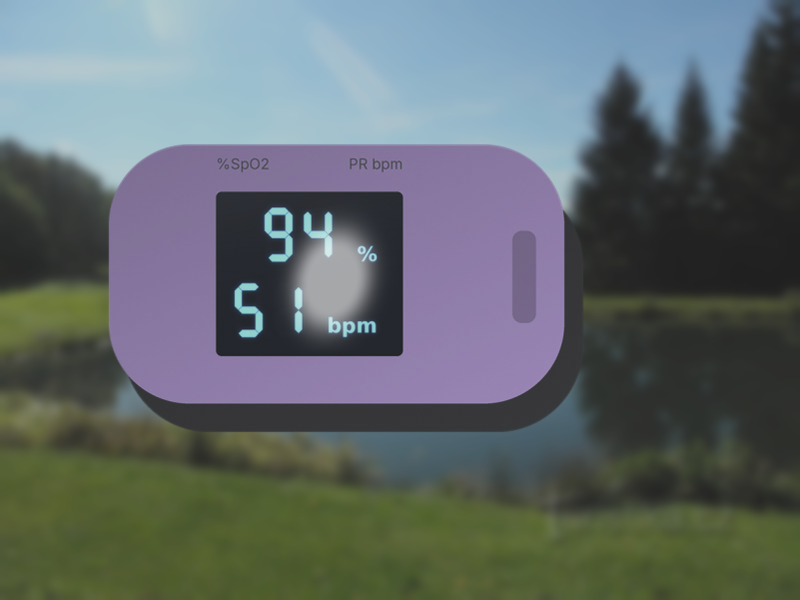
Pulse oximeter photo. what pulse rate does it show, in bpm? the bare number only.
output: 51
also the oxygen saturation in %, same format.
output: 94
